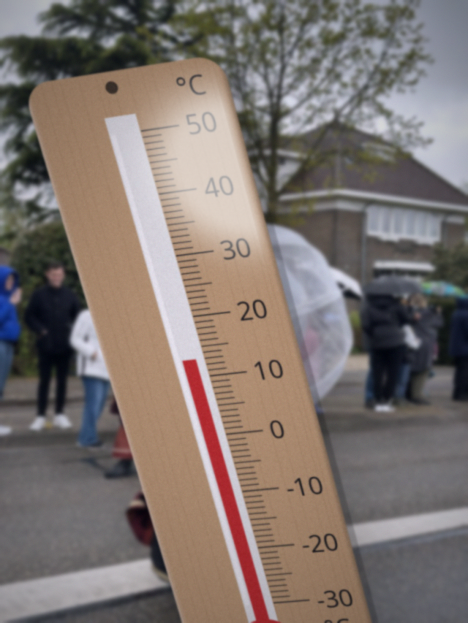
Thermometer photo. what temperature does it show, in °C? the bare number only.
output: 13
